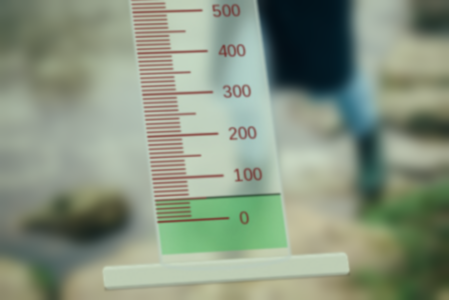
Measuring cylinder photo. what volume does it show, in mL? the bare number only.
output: 50
